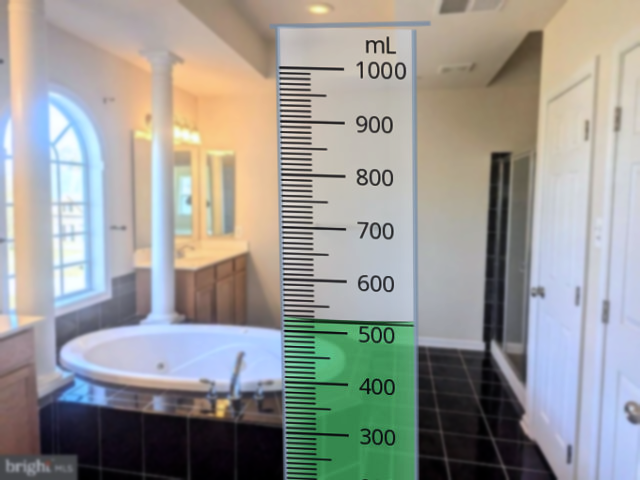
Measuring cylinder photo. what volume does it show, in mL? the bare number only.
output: 520
